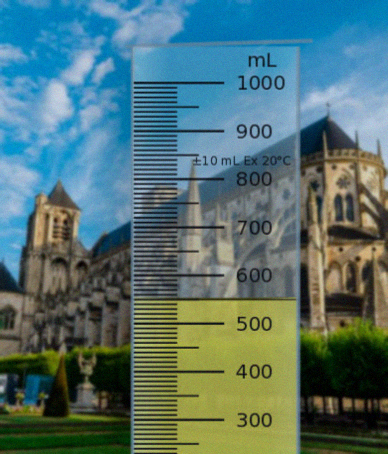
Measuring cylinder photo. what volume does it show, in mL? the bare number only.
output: 550
